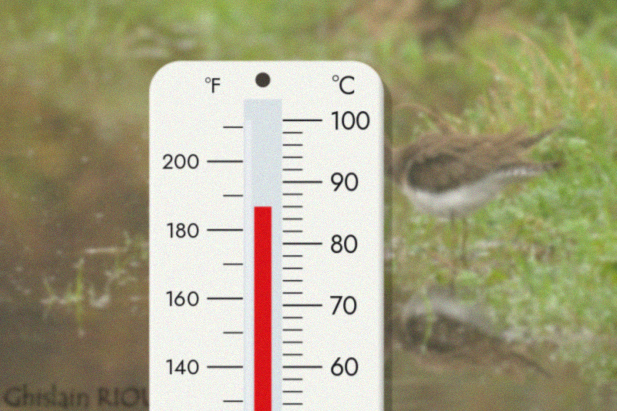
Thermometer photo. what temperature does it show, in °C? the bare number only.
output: 86
